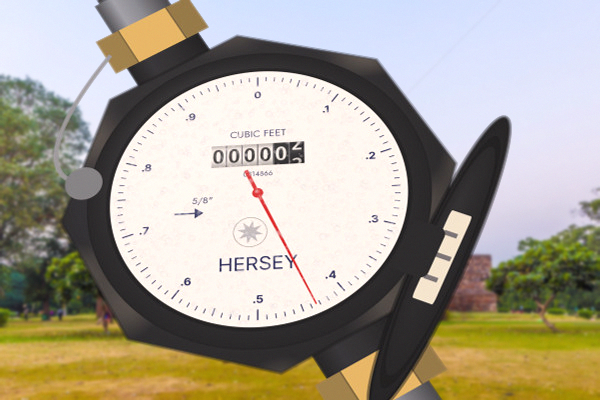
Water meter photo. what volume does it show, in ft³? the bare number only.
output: 2.43
